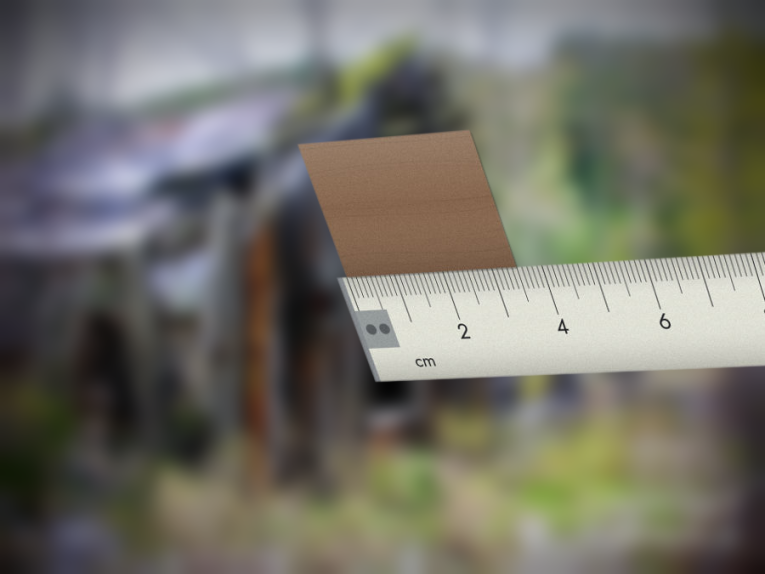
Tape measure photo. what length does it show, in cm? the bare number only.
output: 3.5
